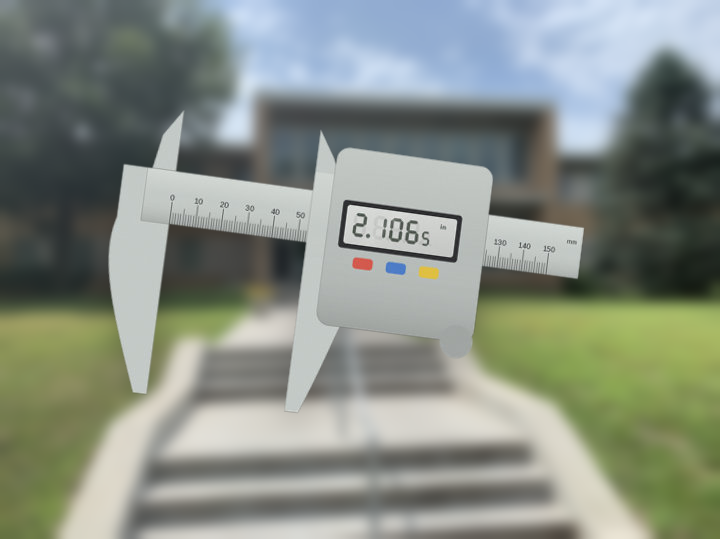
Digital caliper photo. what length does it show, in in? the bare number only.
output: 2.1065
